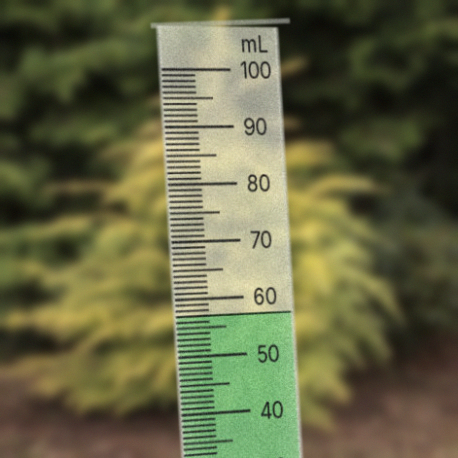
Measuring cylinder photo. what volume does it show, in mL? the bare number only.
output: 57
